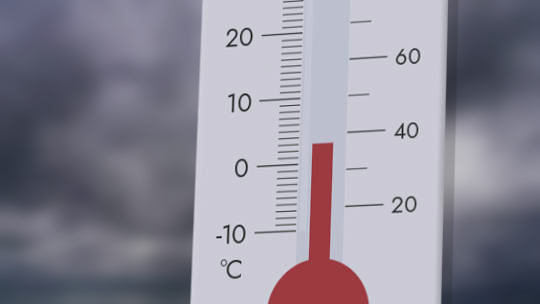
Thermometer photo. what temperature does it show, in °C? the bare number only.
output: 3
